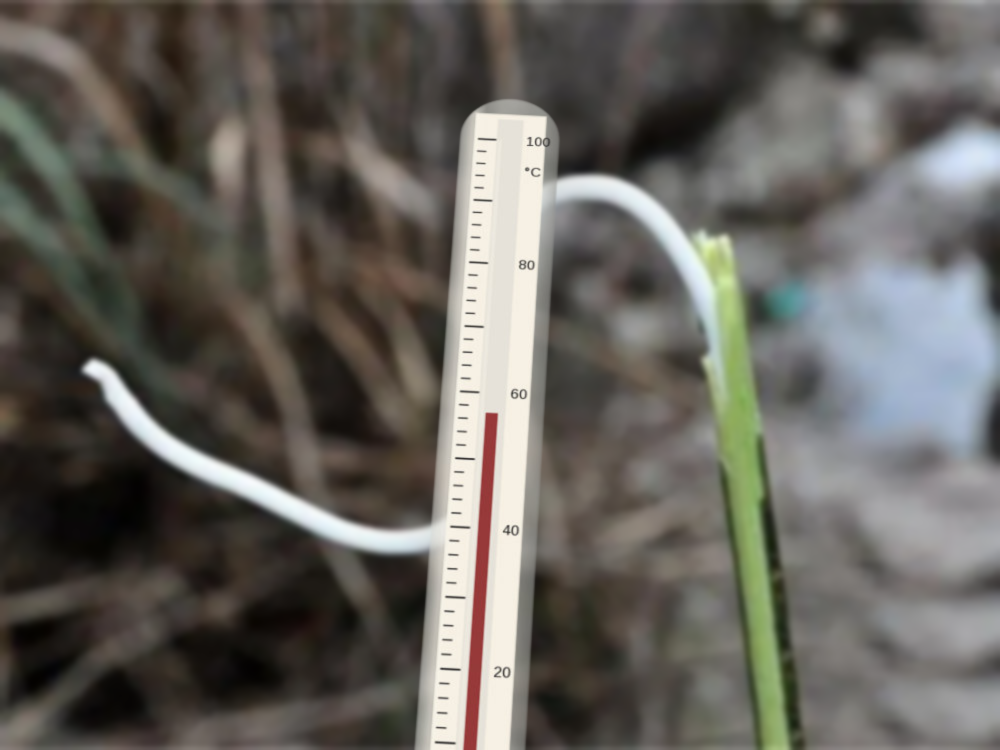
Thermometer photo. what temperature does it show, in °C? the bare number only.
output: 57
